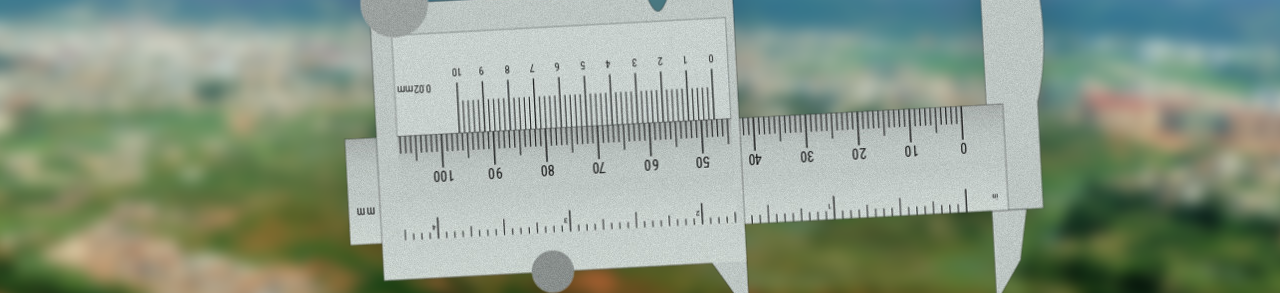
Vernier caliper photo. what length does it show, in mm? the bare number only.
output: 47.5
